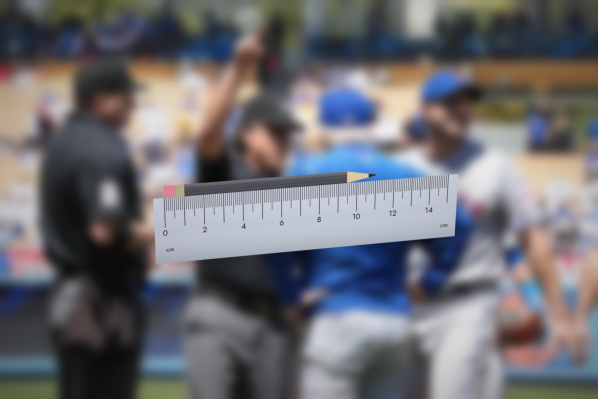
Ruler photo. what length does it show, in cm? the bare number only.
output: 11
